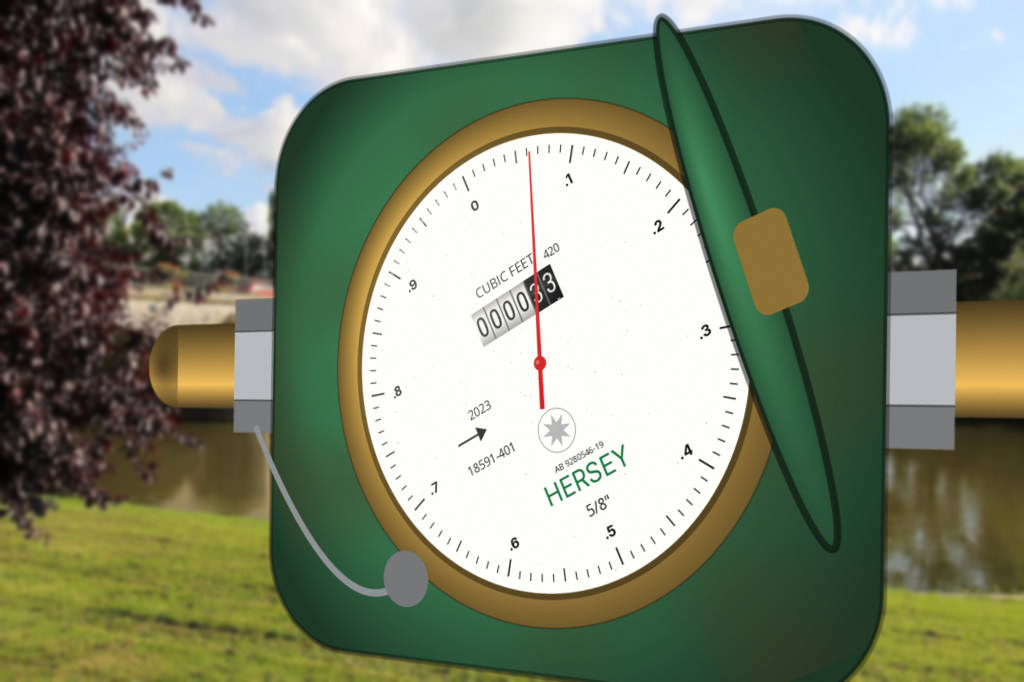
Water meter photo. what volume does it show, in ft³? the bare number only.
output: 33.06
